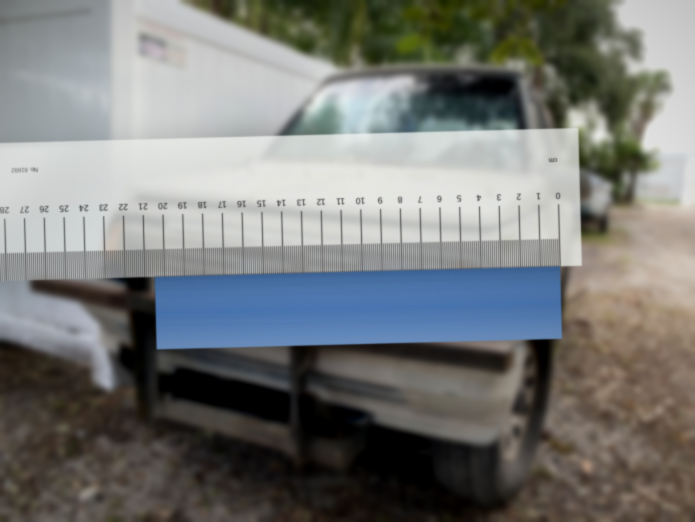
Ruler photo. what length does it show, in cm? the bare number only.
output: 20.5
